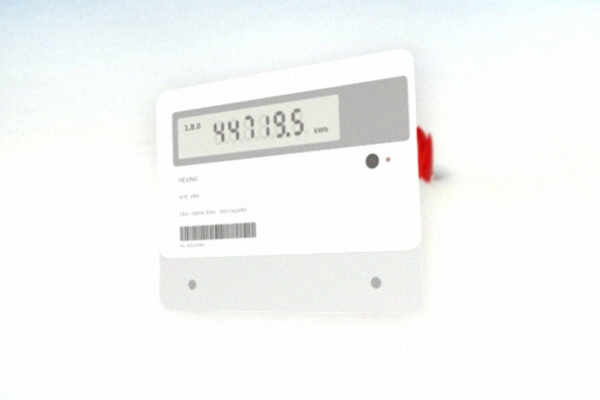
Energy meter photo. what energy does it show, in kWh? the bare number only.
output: 44719.5
